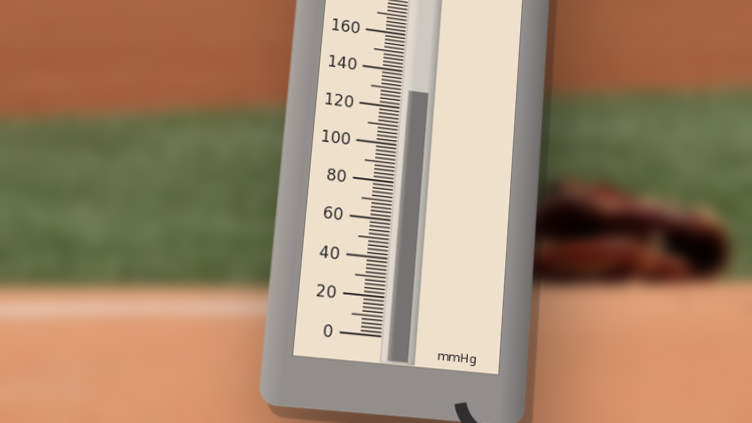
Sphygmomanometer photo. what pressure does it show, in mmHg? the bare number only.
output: 130
